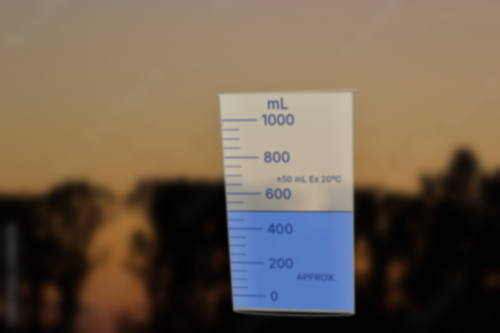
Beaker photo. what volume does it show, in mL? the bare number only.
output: 500
